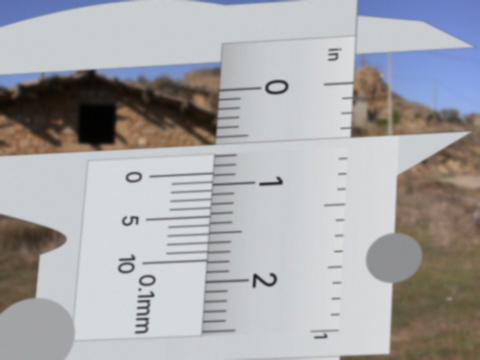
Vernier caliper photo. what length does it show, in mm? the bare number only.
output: 8.8
